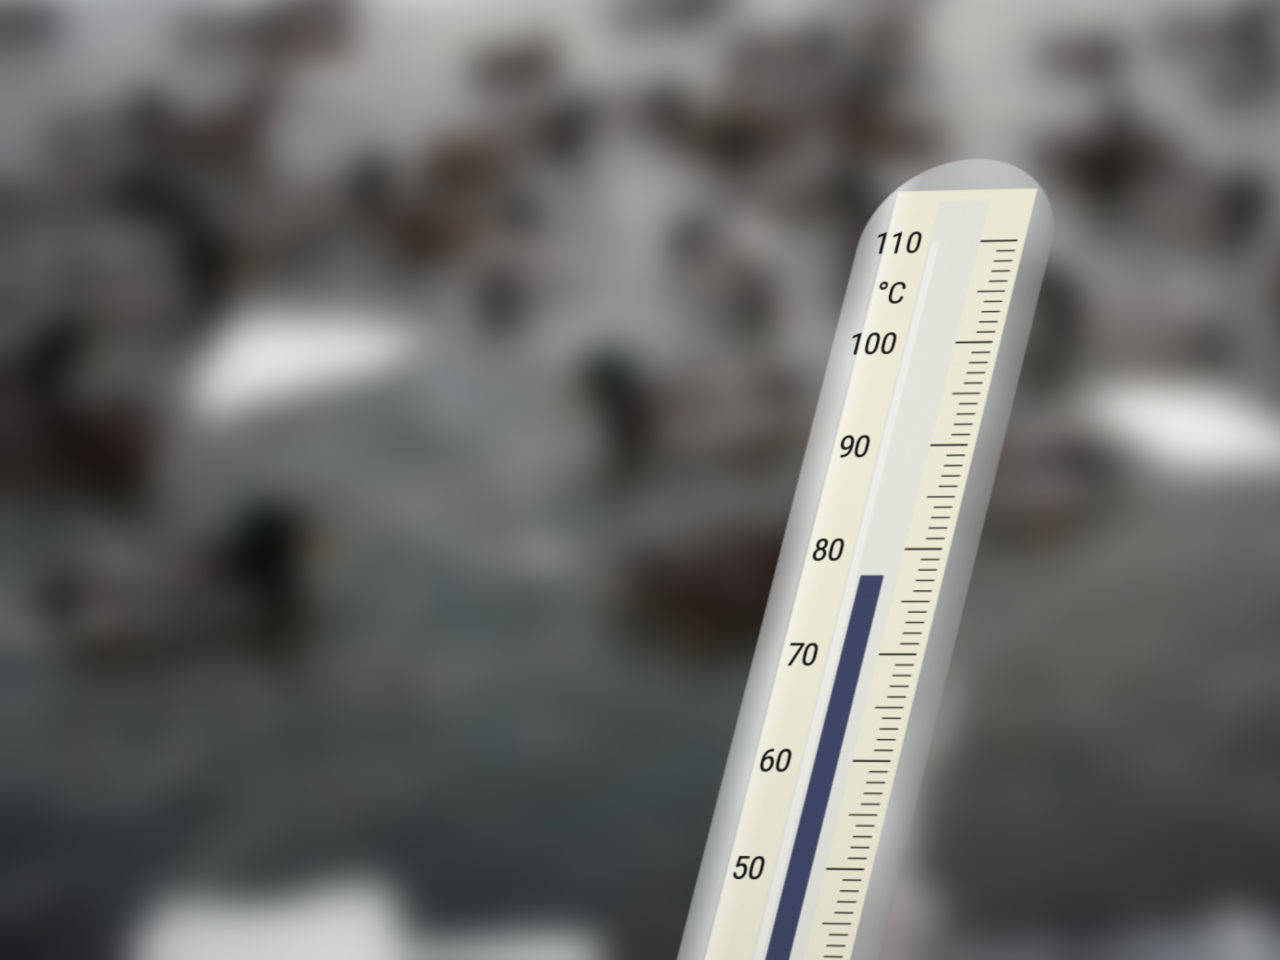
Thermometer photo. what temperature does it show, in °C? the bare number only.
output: 77.5
